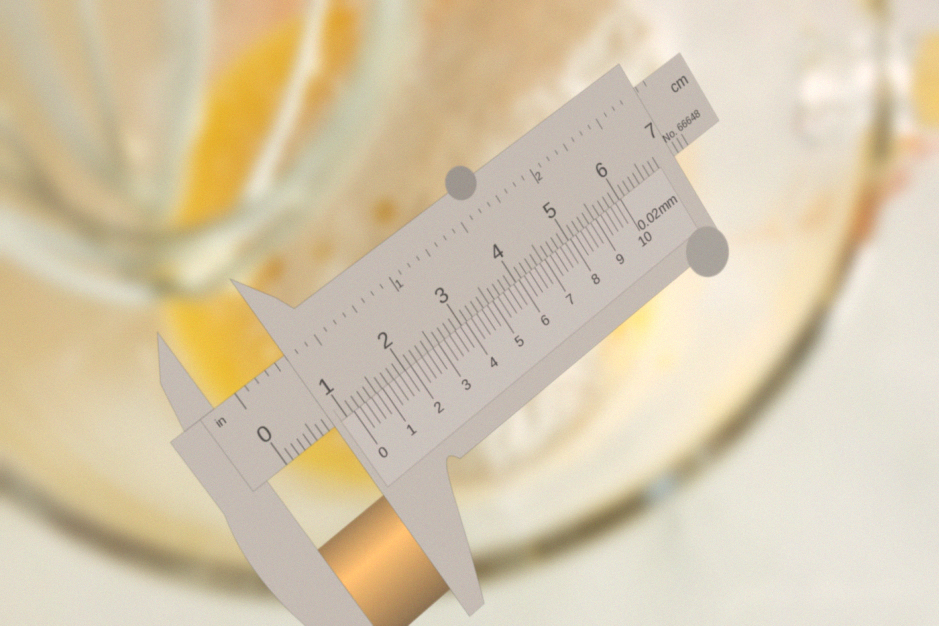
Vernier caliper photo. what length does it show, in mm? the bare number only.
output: 11.2
